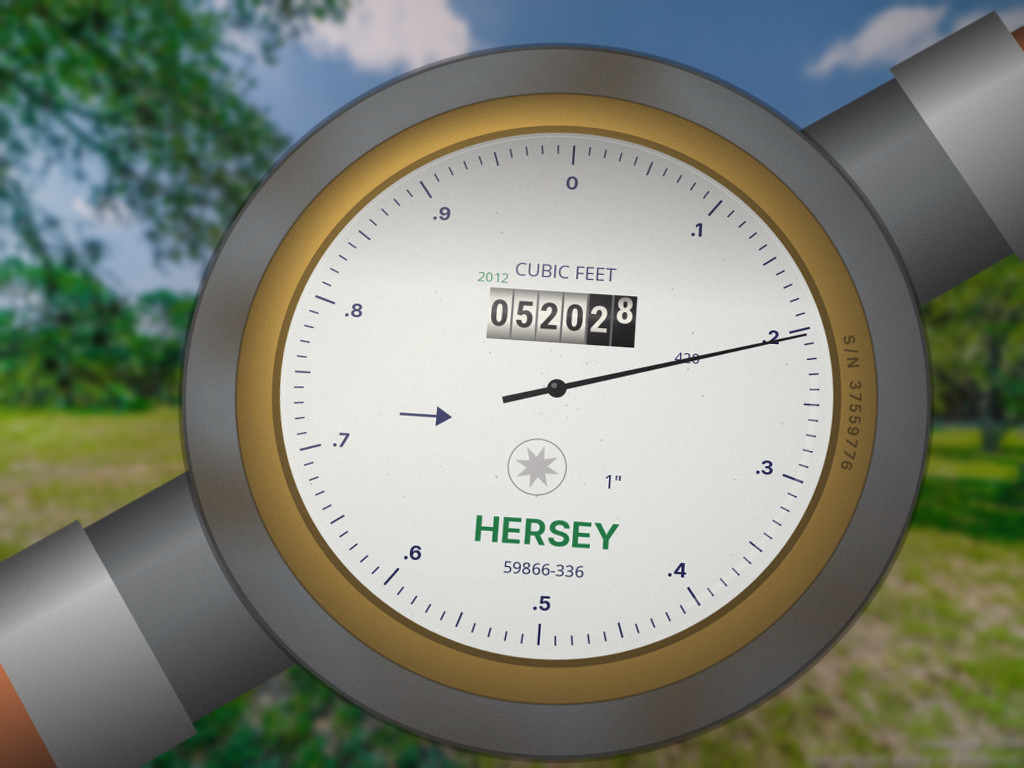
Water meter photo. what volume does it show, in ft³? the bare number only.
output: 52028.20
